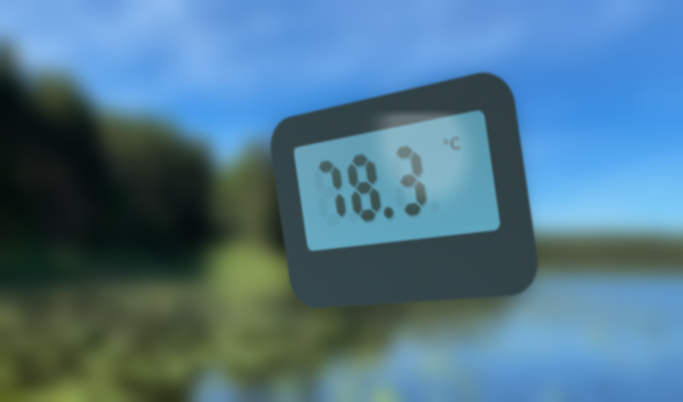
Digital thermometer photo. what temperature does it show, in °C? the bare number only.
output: 78.3
